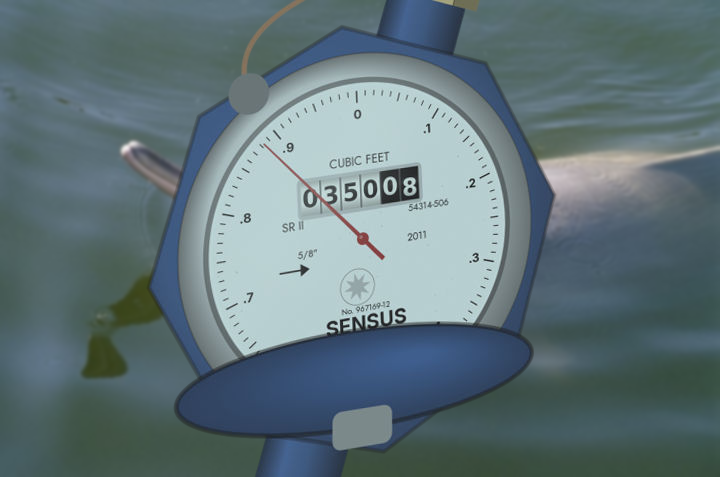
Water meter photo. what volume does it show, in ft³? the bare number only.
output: 35007.88
